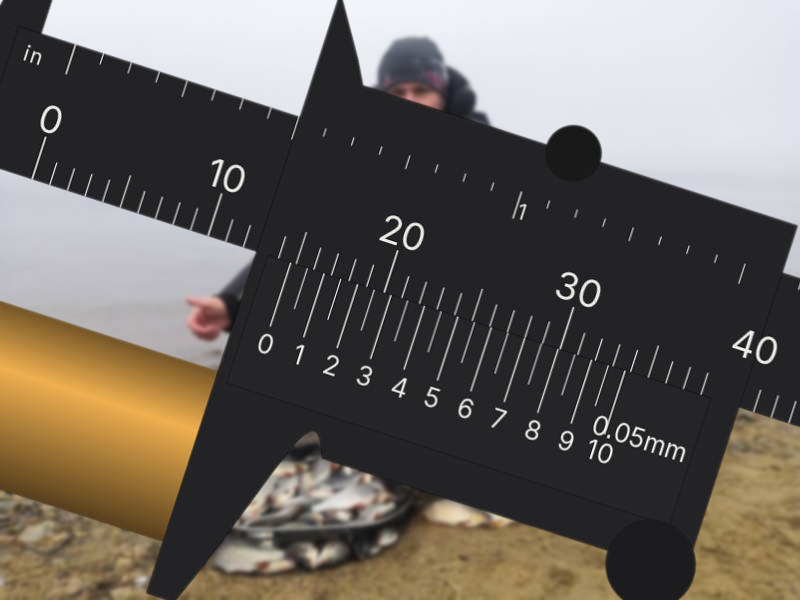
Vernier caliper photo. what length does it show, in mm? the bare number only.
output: 14.7
